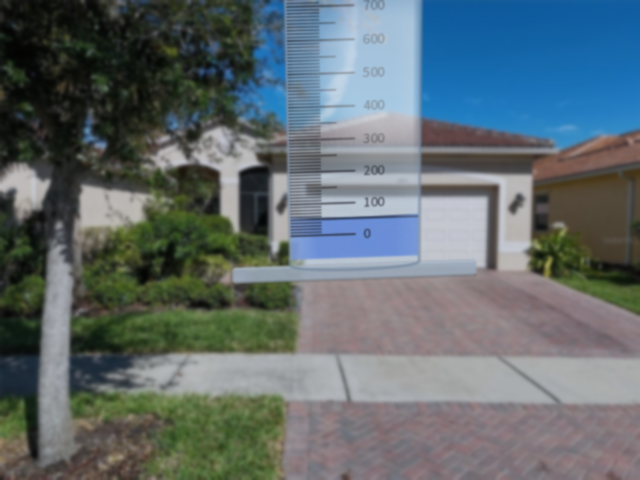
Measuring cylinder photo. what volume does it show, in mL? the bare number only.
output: 50
